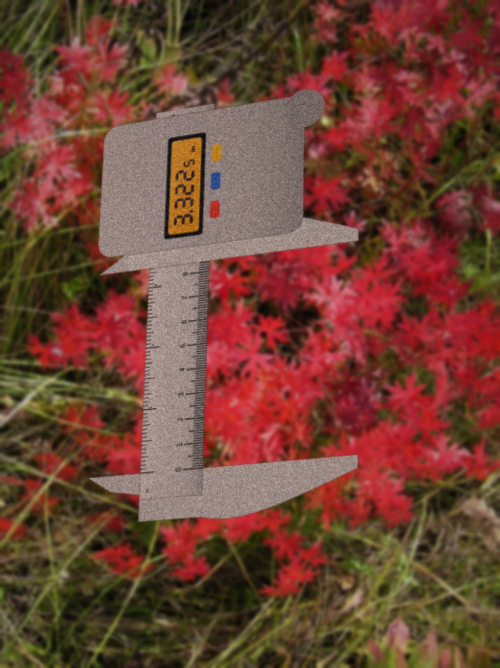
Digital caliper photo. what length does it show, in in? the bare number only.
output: 3.3225
